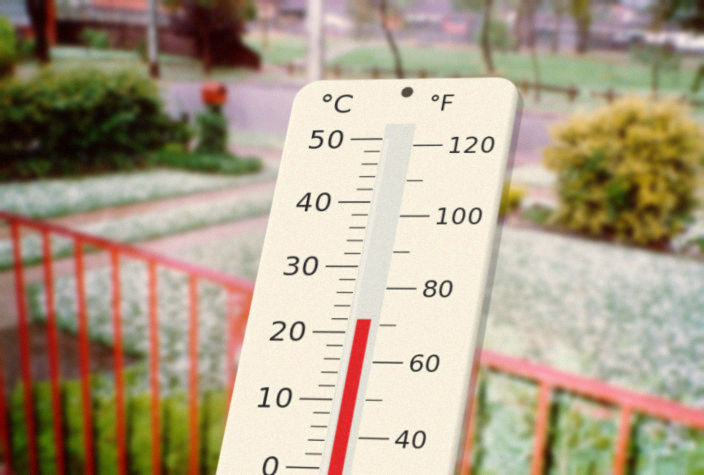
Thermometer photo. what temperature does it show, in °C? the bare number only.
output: 22
